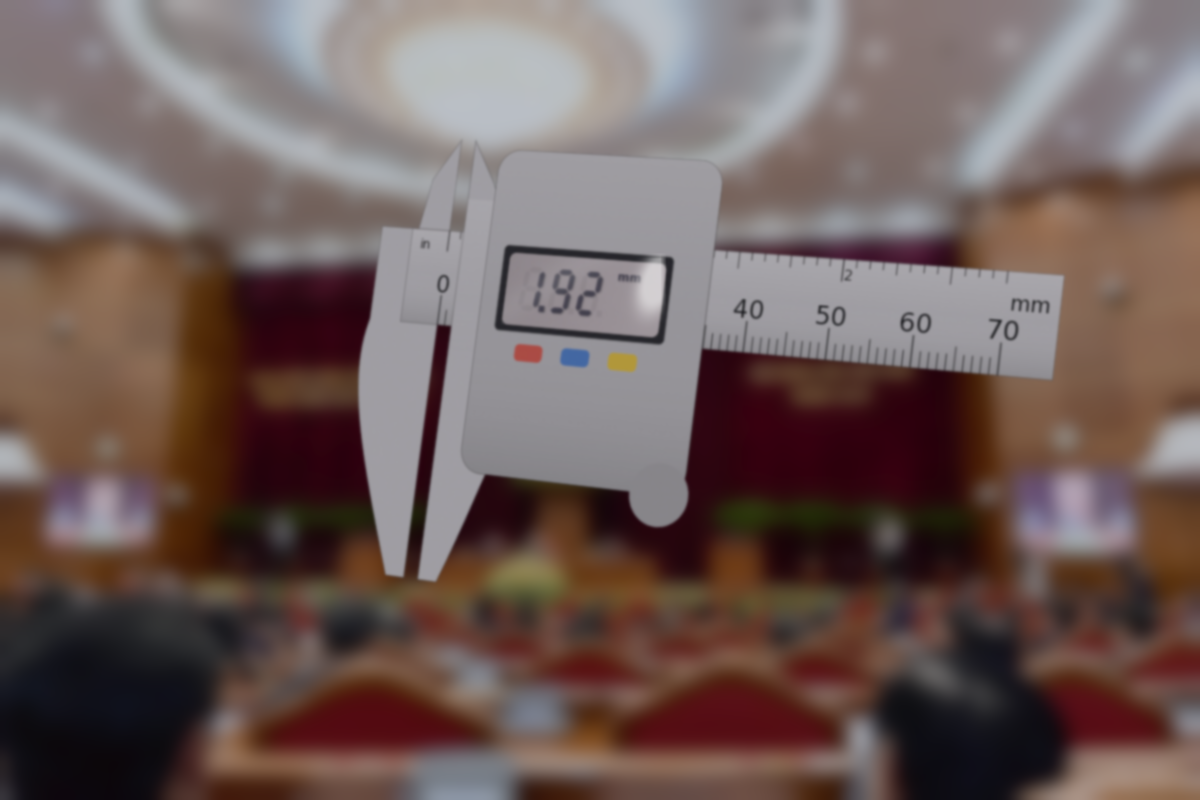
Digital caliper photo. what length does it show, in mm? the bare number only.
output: 1.92
